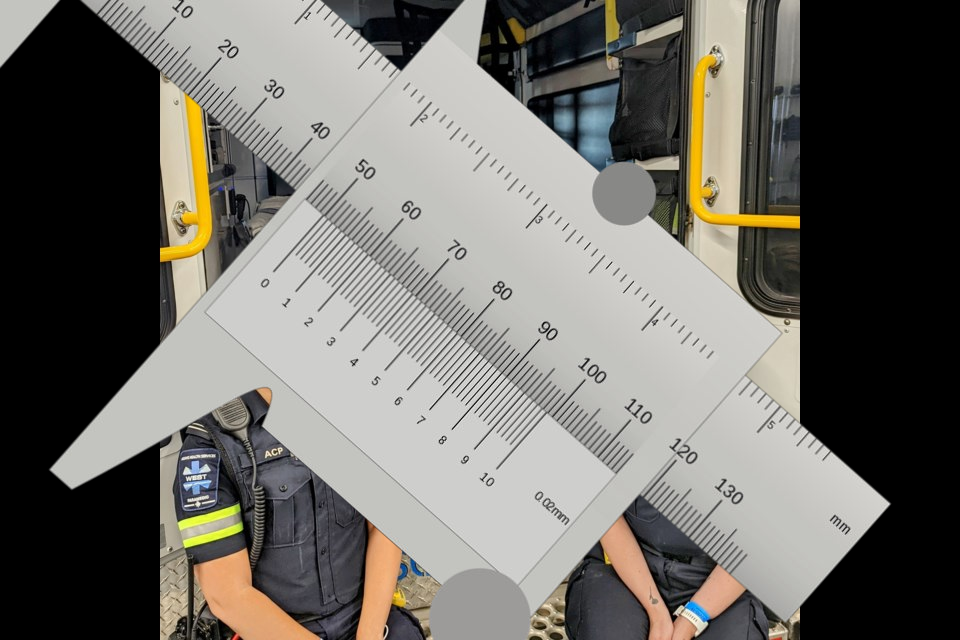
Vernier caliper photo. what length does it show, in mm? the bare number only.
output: 49.8
